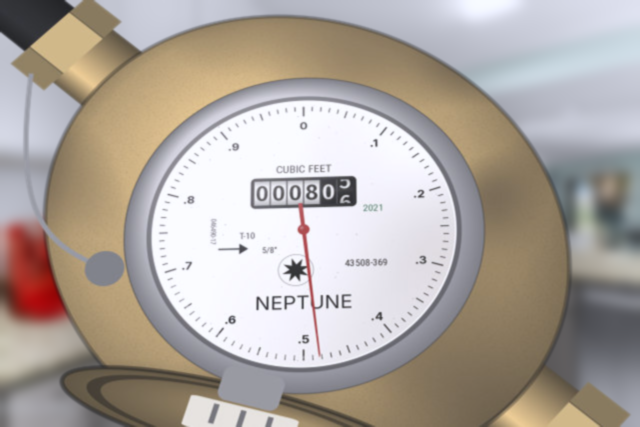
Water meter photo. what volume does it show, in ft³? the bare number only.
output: 805.48
